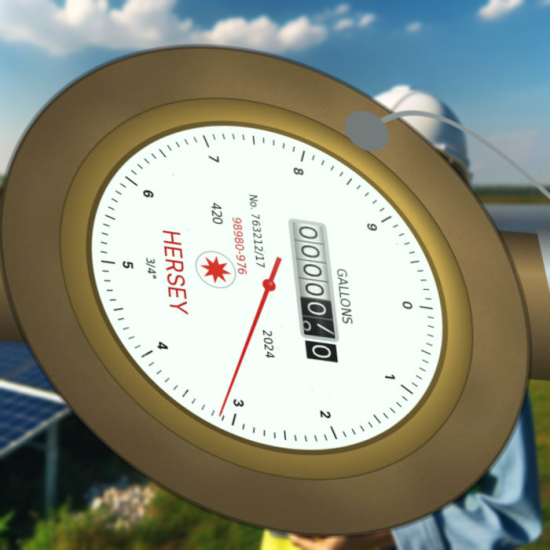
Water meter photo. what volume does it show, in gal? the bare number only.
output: 73.1
